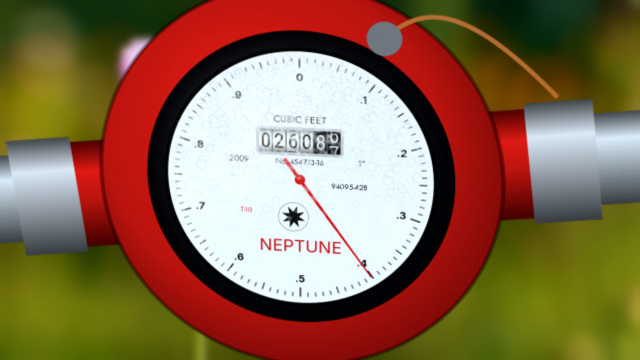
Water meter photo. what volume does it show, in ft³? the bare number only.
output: 26086.40
